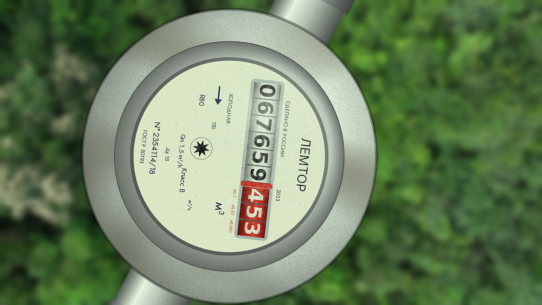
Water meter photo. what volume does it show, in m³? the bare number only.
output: 67659.453
